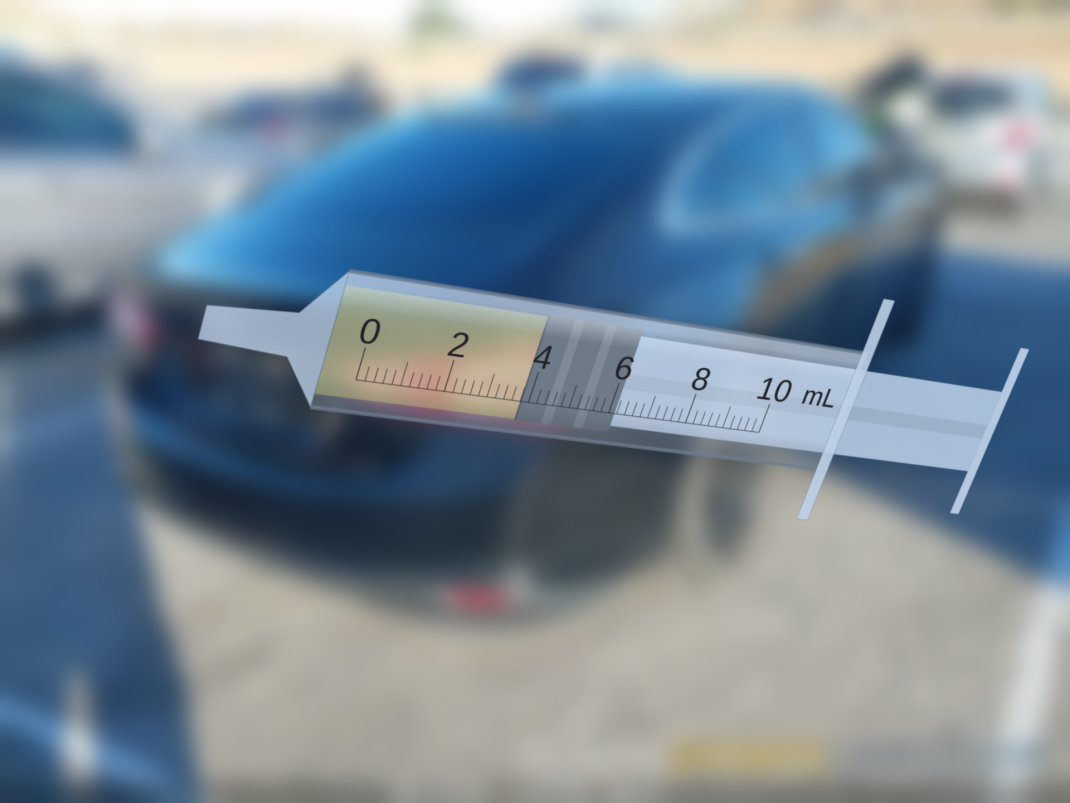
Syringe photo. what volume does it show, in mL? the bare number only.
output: 3.8
